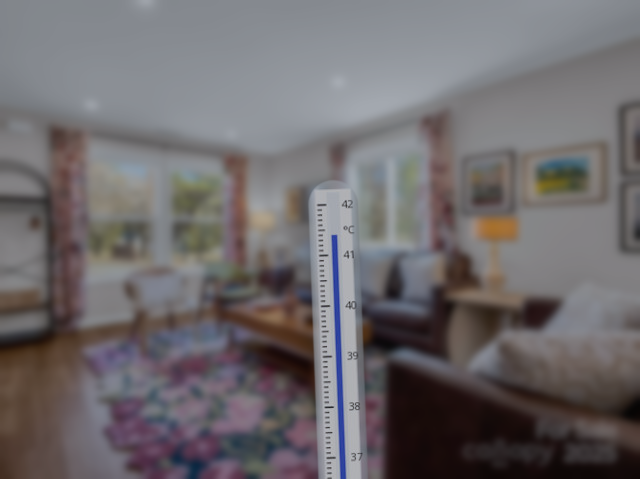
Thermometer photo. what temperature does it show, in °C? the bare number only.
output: 41.4
